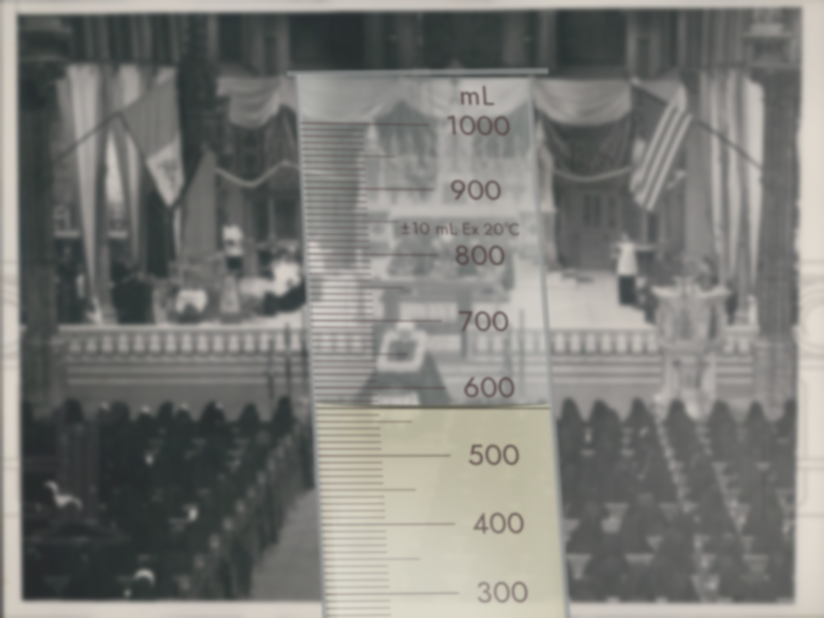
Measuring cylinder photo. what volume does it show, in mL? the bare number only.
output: 570
